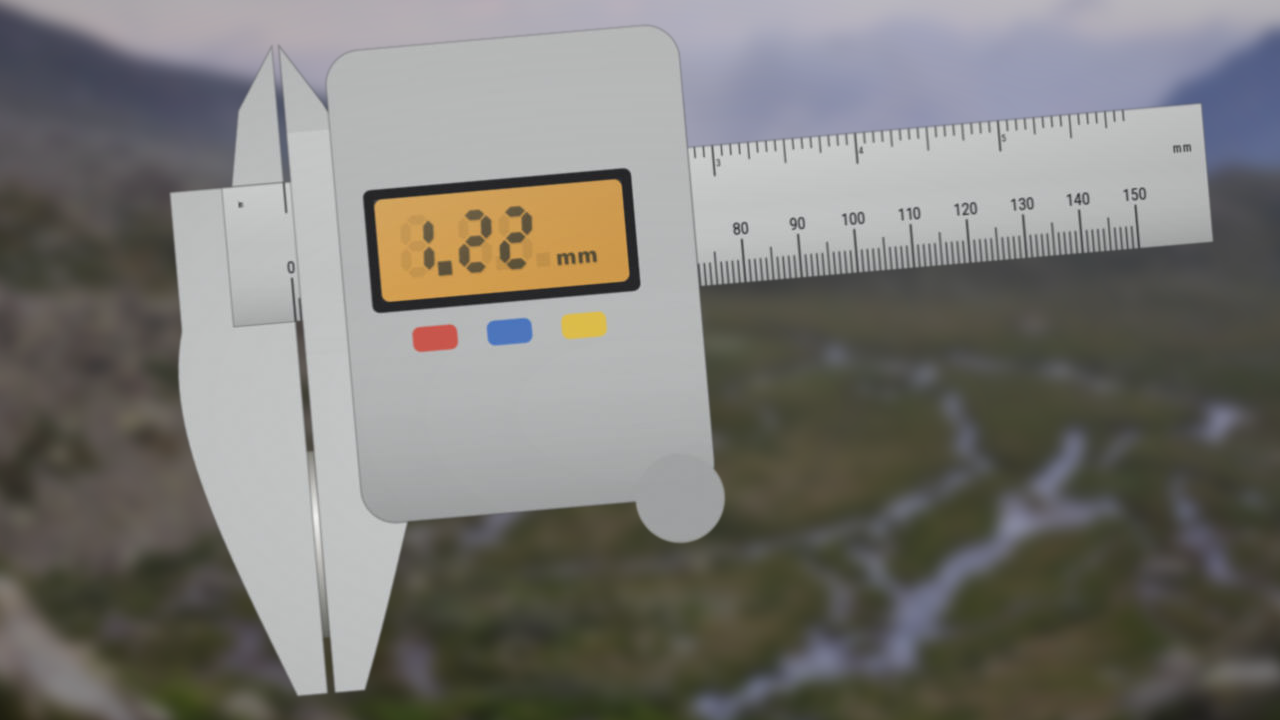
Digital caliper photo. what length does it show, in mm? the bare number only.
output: 1.22
